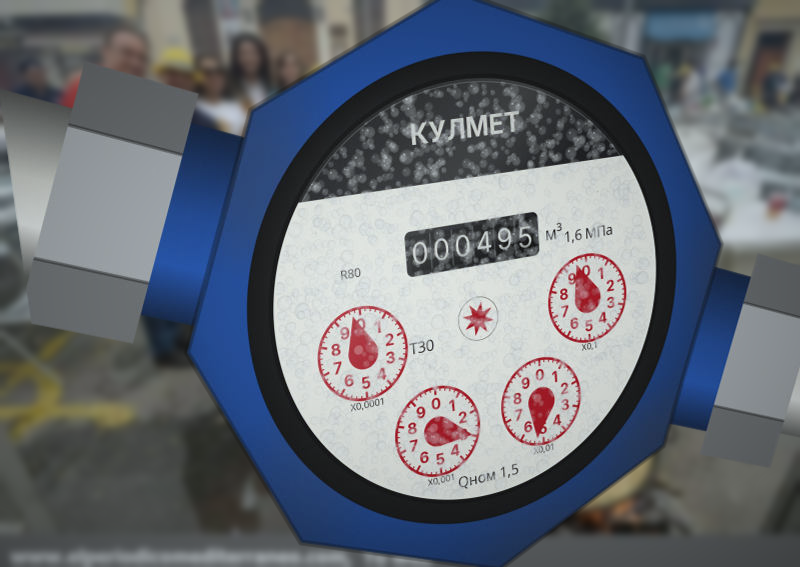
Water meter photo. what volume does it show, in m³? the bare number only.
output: 494.9529
